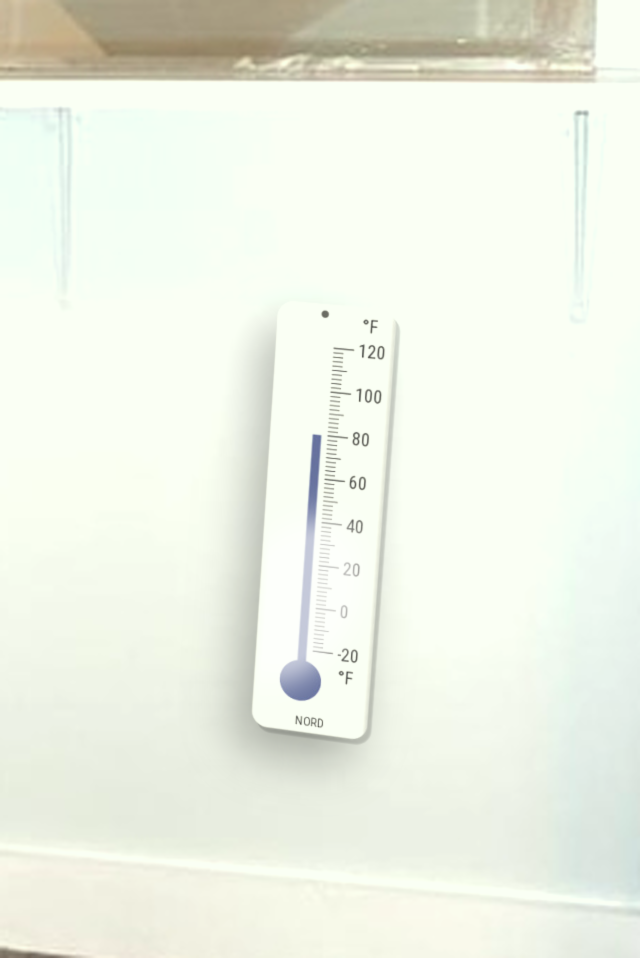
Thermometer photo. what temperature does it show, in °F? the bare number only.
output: 80
